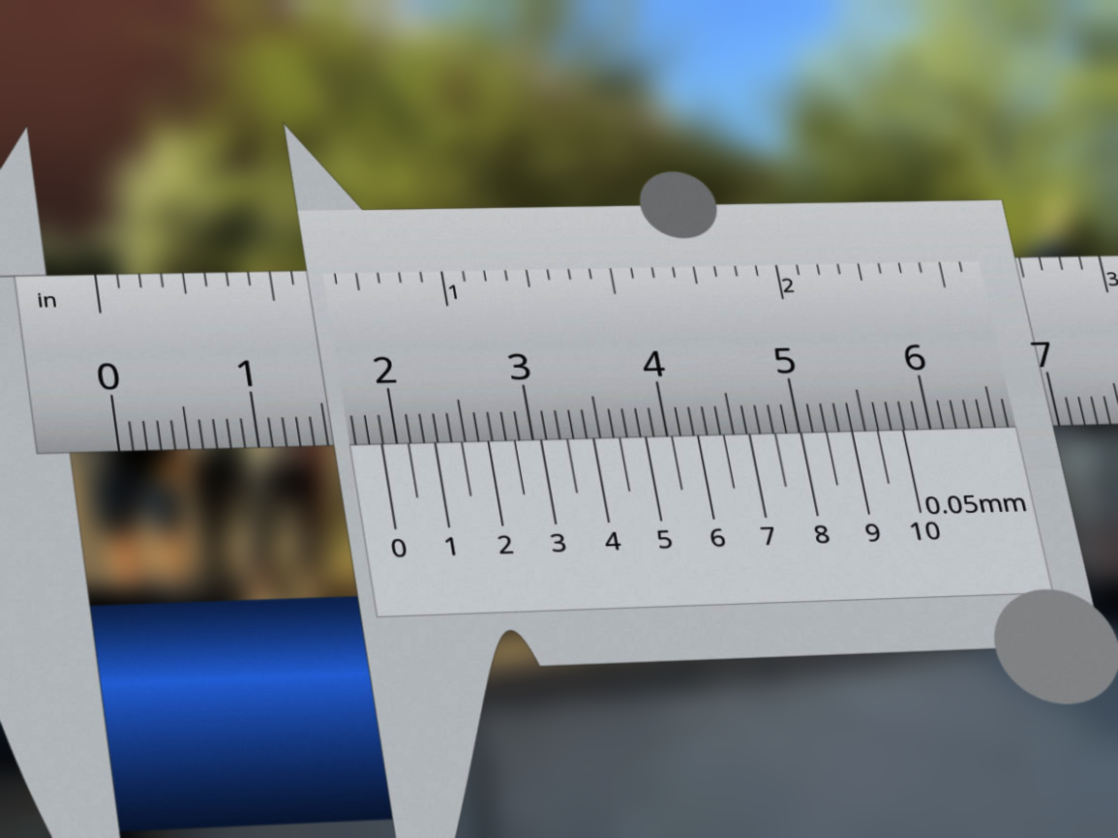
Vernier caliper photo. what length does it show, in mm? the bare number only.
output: 18.9
